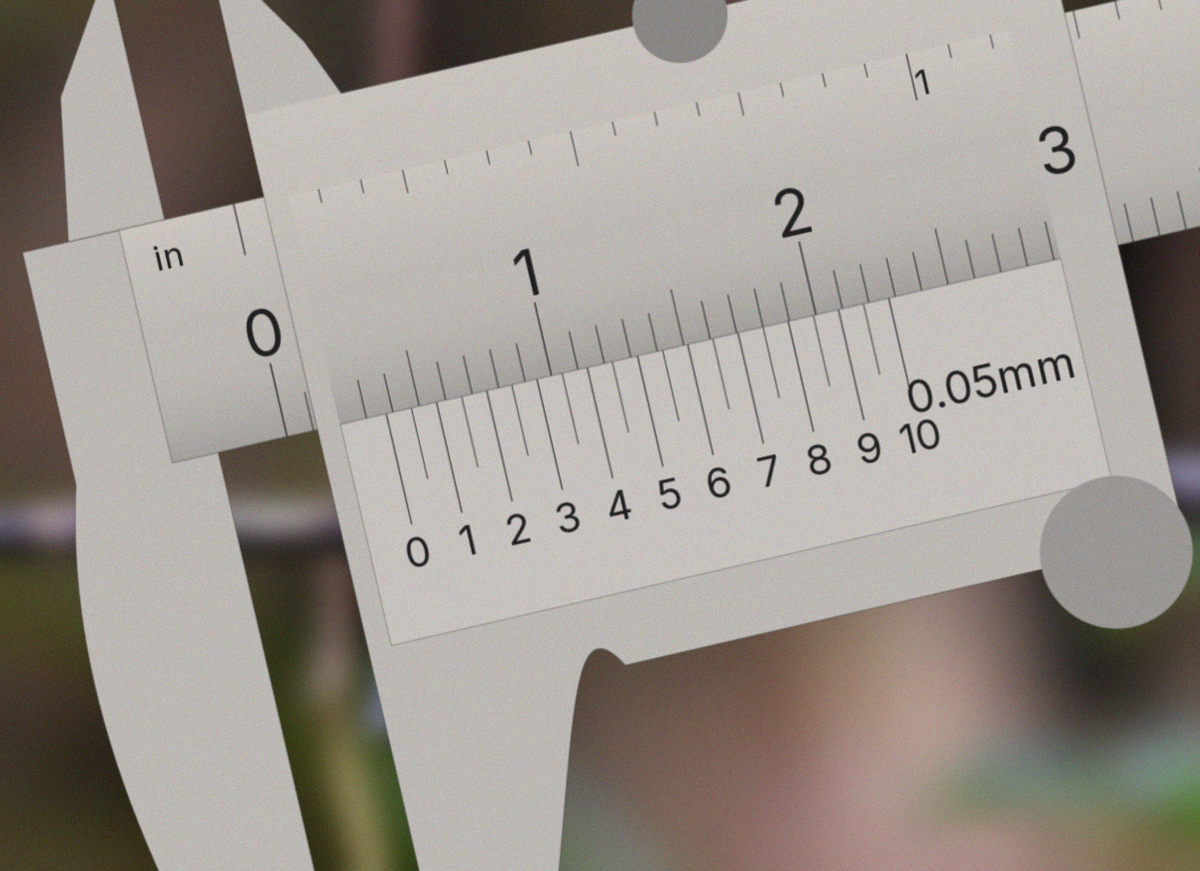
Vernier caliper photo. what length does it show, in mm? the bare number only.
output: 3.75
